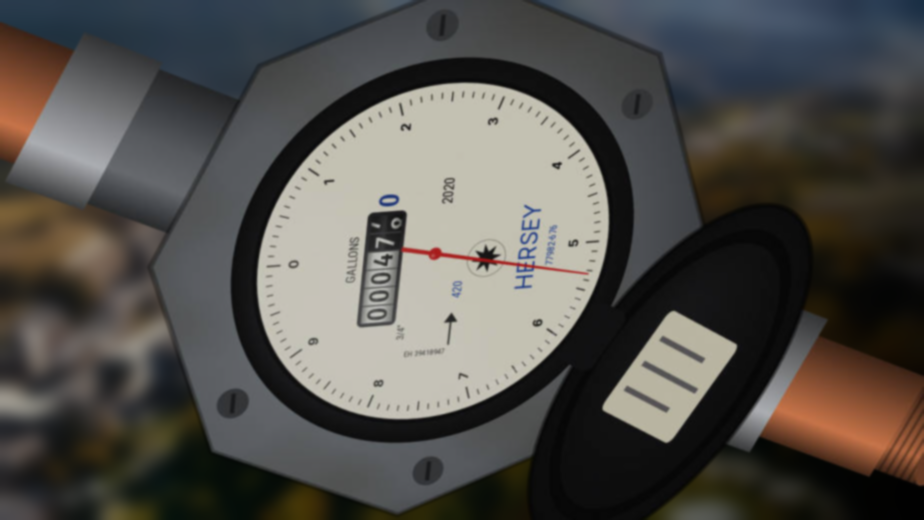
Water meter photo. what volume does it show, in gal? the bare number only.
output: 4775.3
